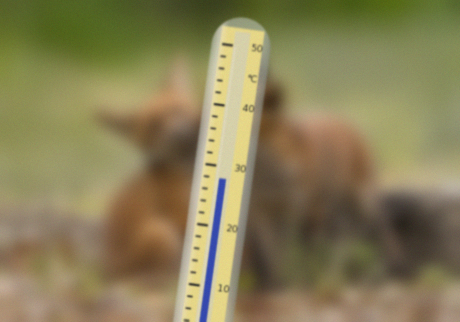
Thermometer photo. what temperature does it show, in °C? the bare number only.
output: 28
